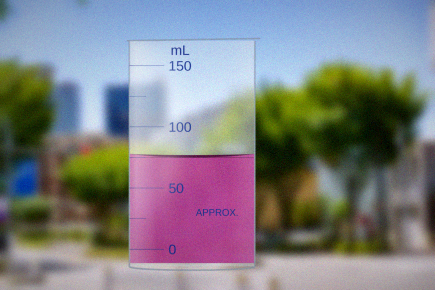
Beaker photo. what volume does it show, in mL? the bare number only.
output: 75
